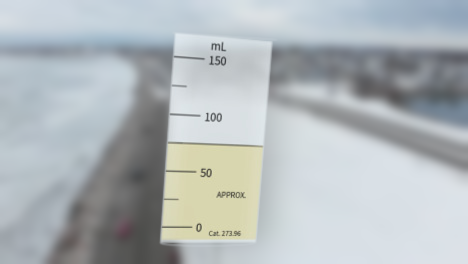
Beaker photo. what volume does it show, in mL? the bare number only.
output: 75
